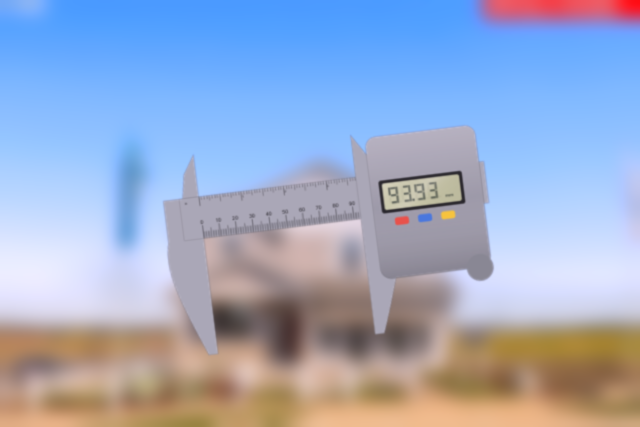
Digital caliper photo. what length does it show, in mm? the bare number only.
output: 93.93
